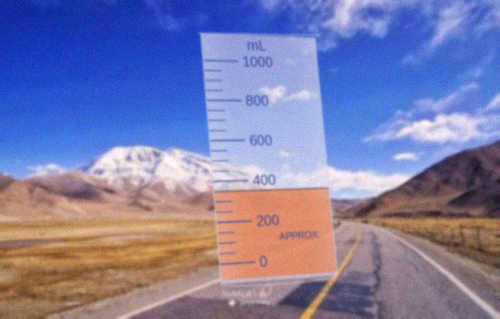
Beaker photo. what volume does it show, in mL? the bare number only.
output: 350
